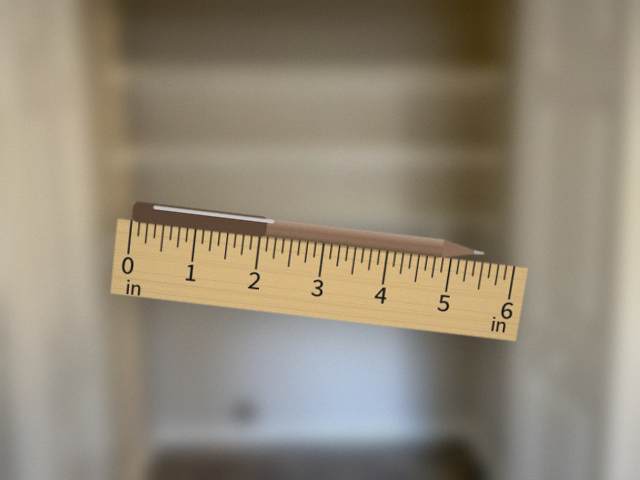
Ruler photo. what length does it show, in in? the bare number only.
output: 5.5
